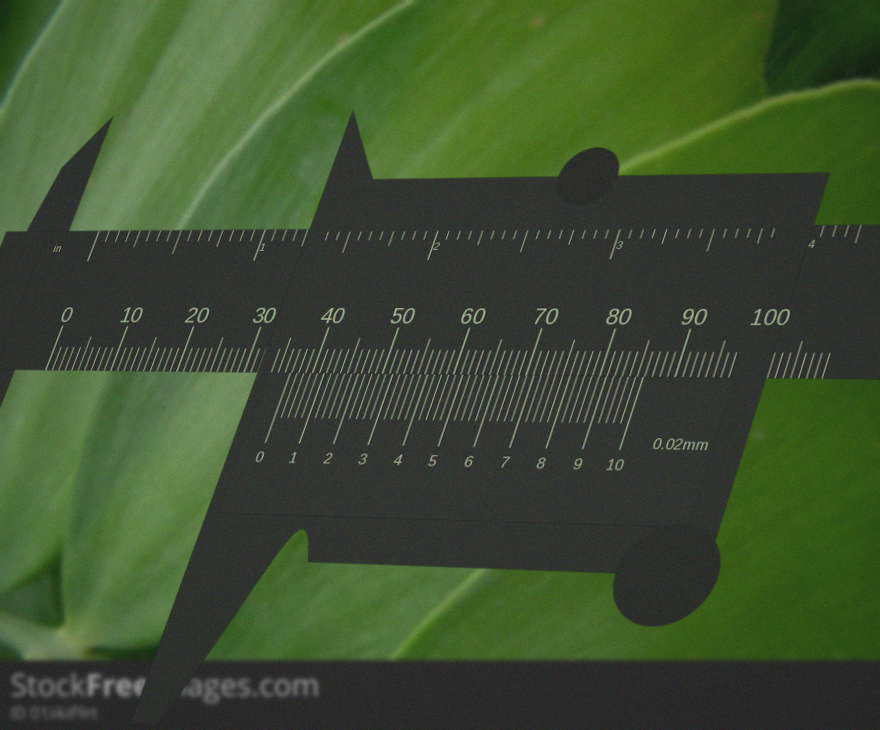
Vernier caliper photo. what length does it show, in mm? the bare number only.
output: 36.8
